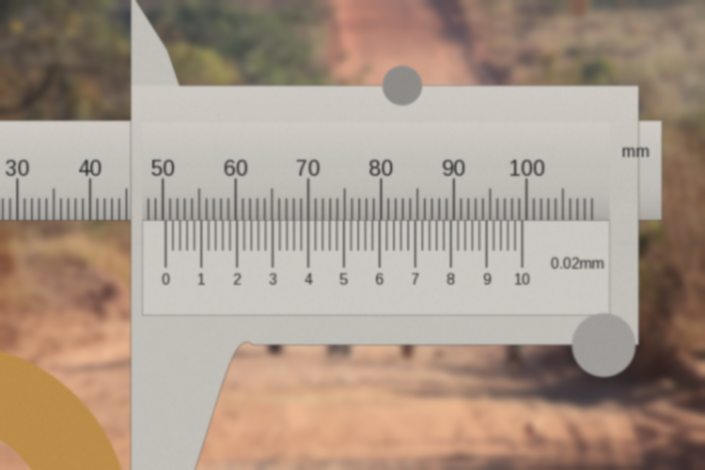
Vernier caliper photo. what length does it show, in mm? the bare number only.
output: 50.4
